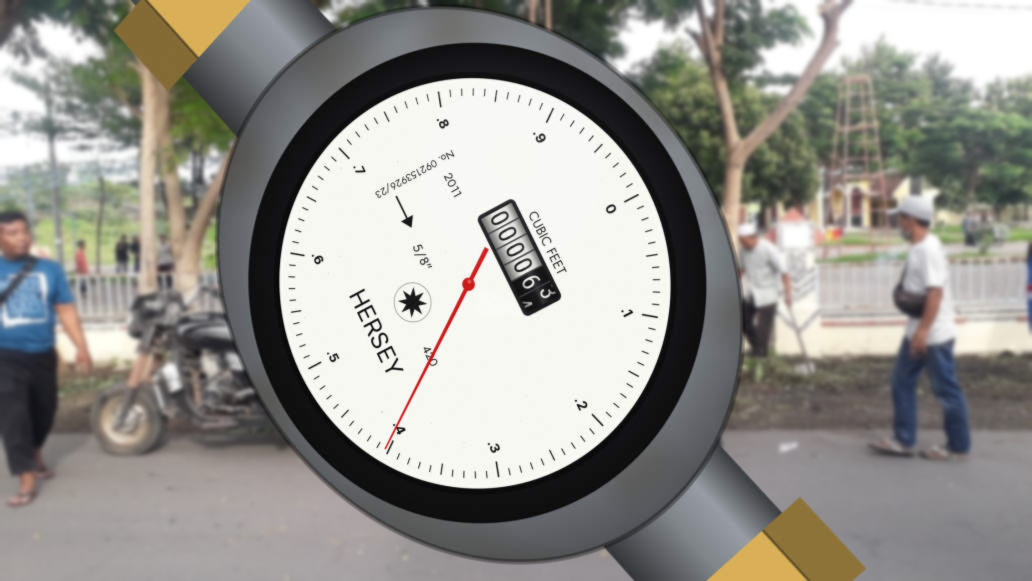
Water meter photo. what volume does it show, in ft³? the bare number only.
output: 63.40
